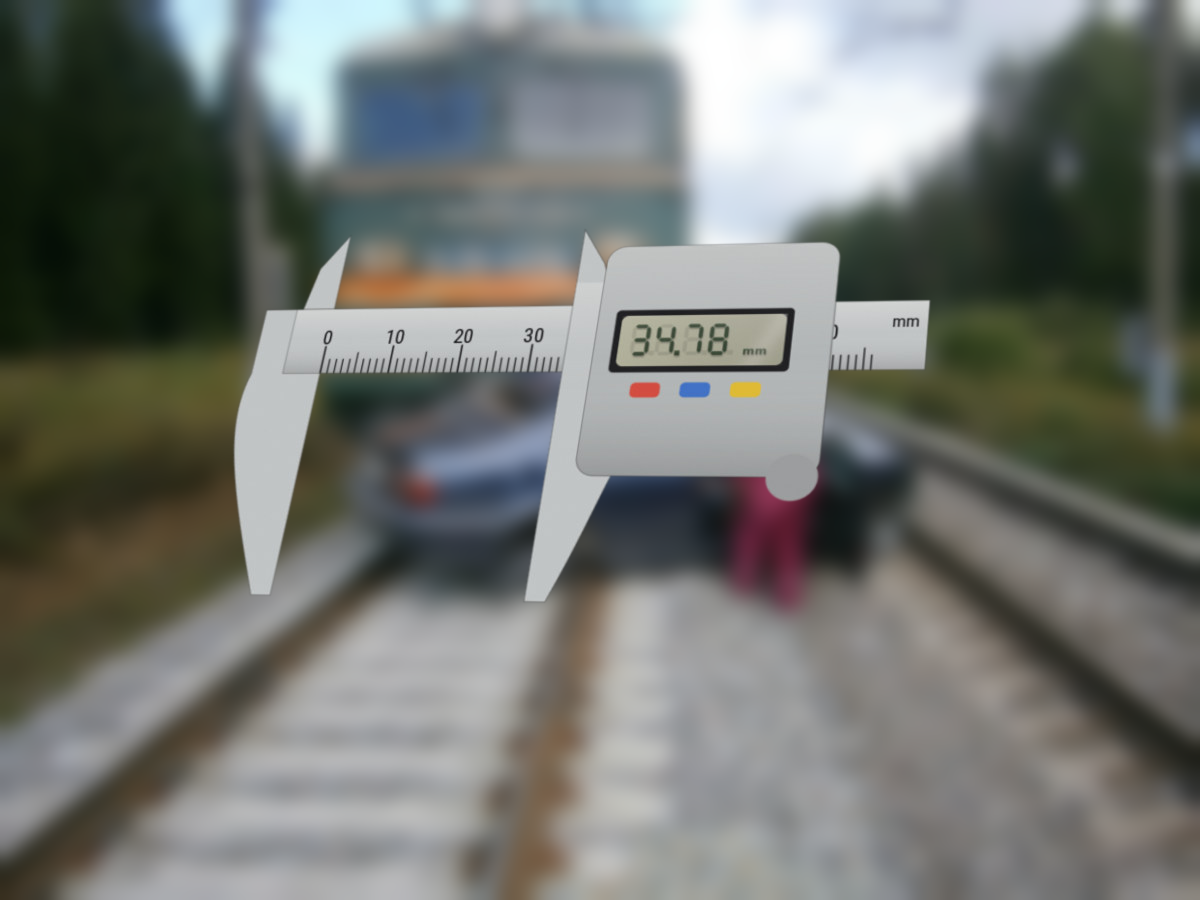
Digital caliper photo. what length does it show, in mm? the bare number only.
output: 34.78
